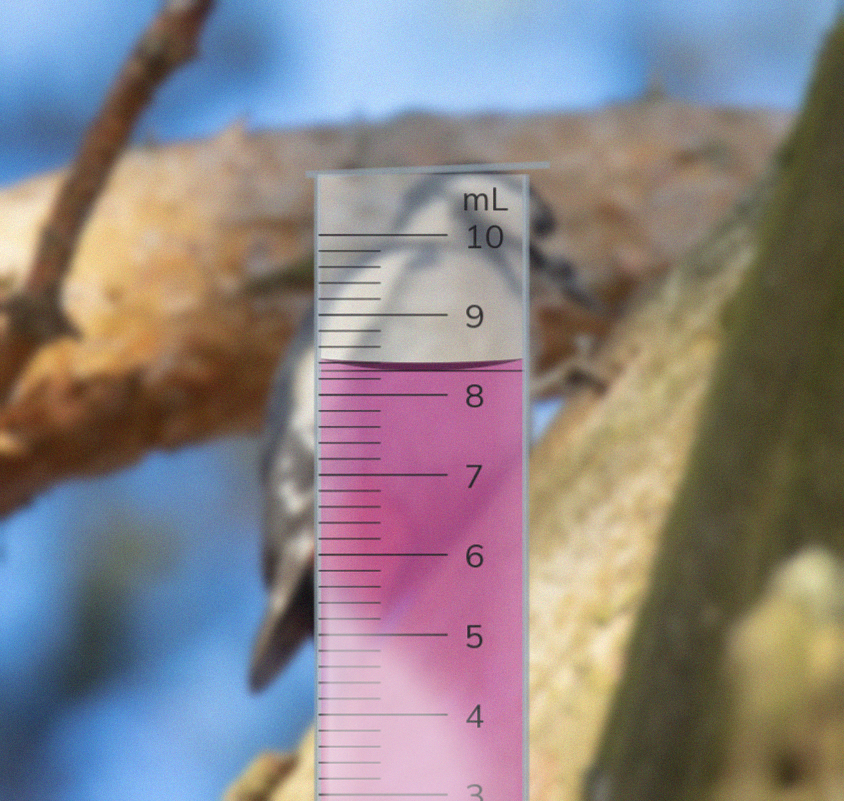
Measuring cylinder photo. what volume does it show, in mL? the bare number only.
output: 8.3
